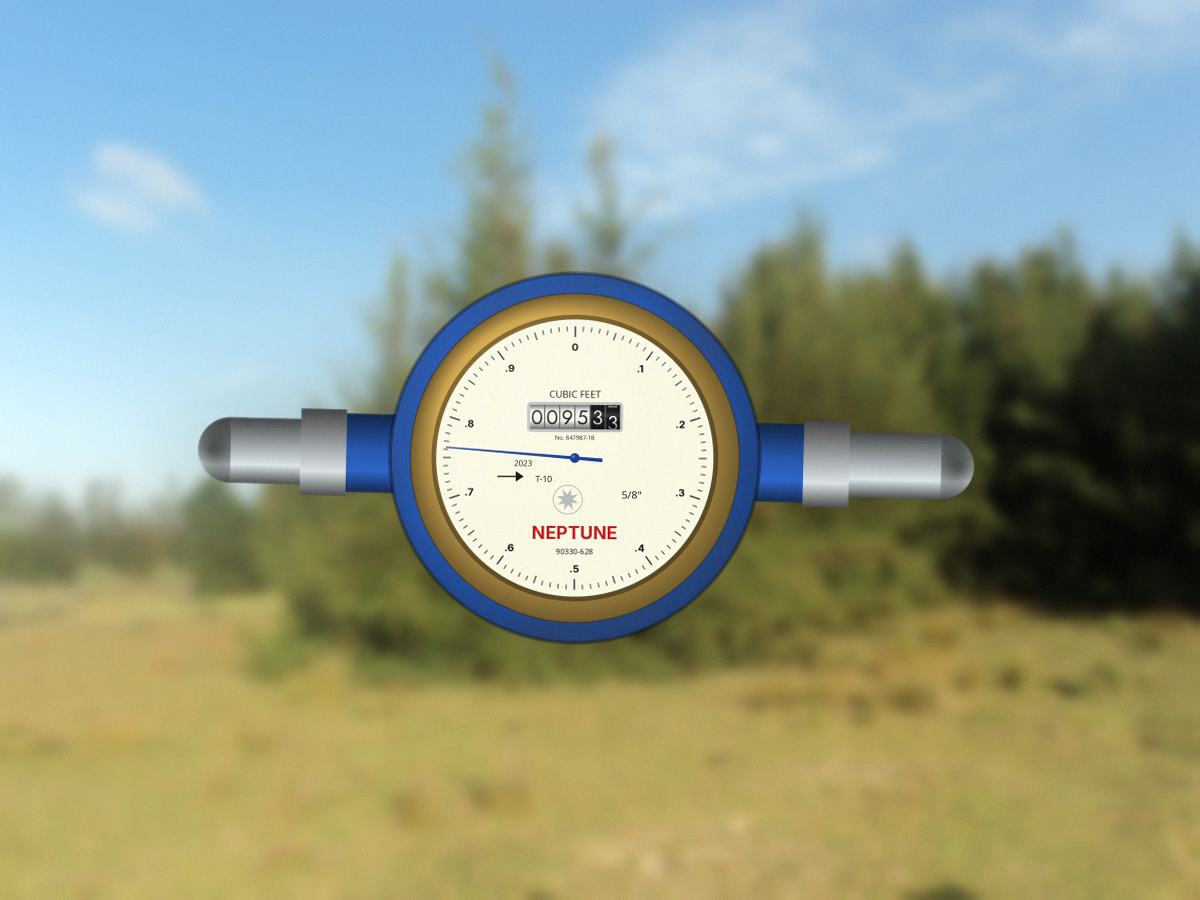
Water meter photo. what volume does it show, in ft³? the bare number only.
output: 9532.76
